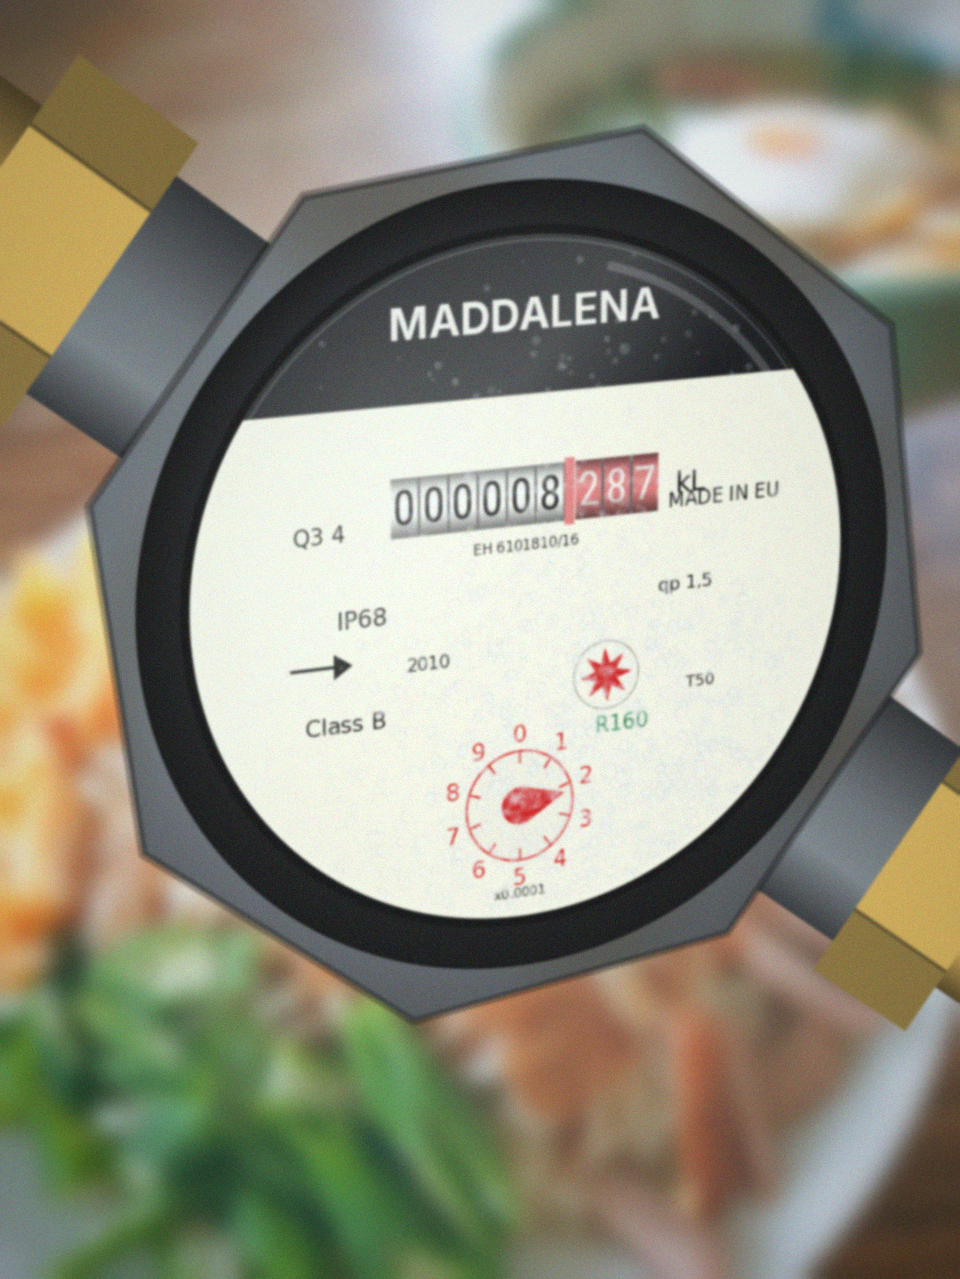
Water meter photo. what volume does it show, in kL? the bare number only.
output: 8.2872
